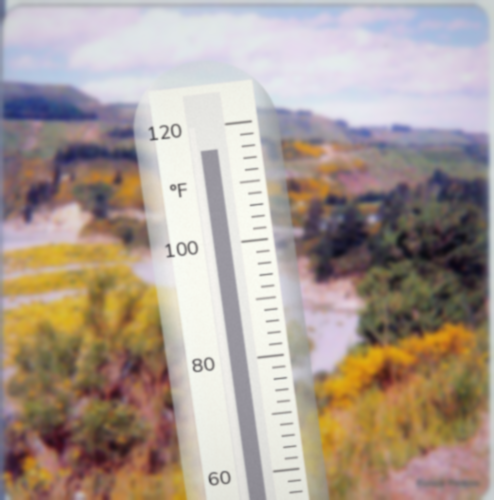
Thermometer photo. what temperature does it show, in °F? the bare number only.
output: 116
